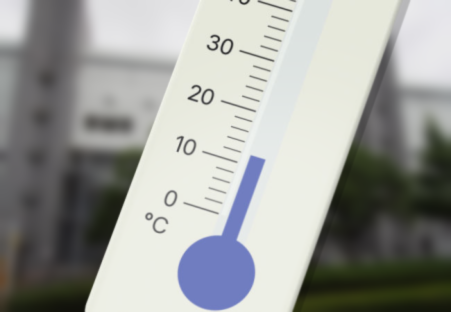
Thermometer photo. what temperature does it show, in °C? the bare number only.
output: 12
